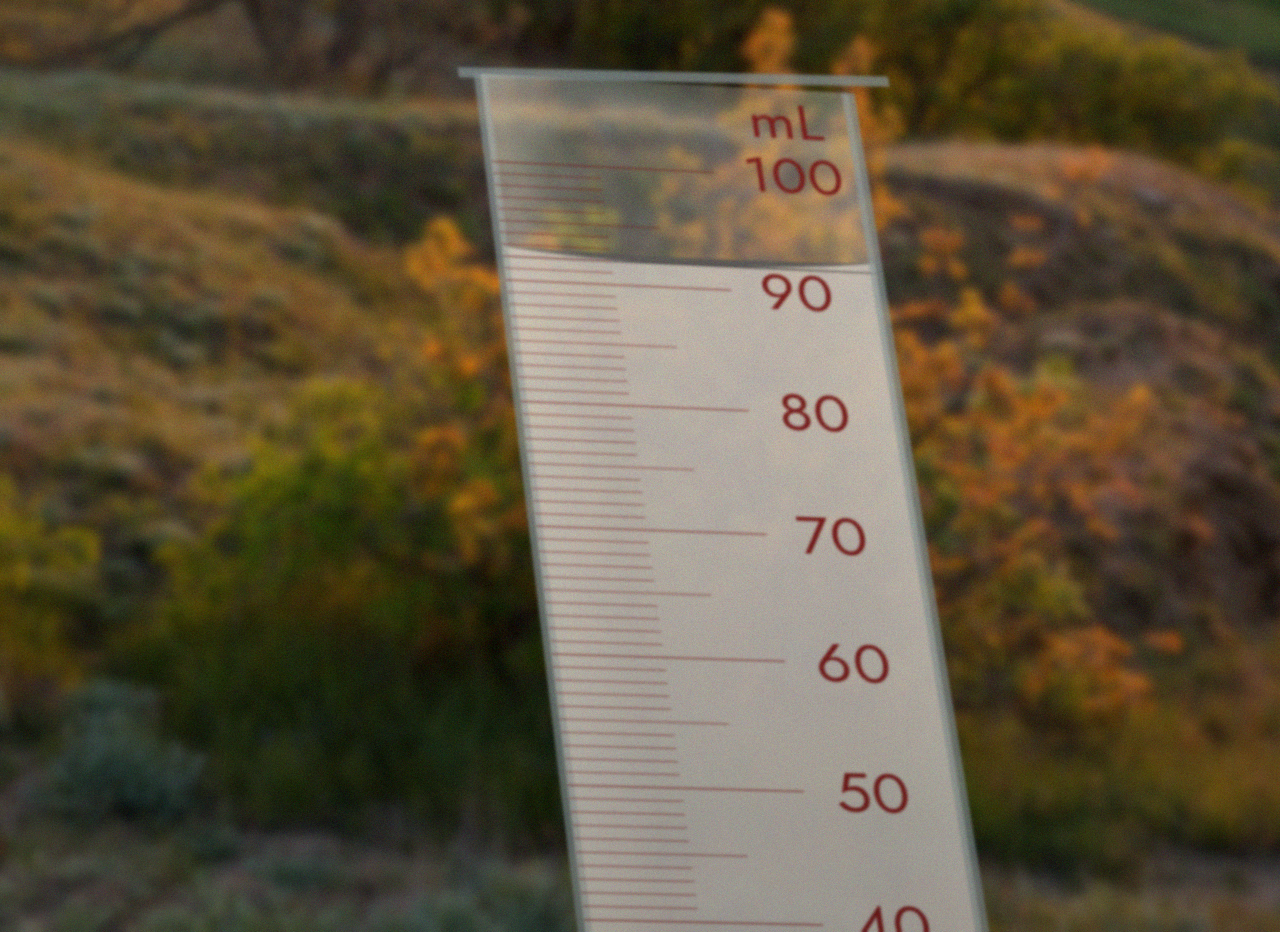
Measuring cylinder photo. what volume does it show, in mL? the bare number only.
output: 92
